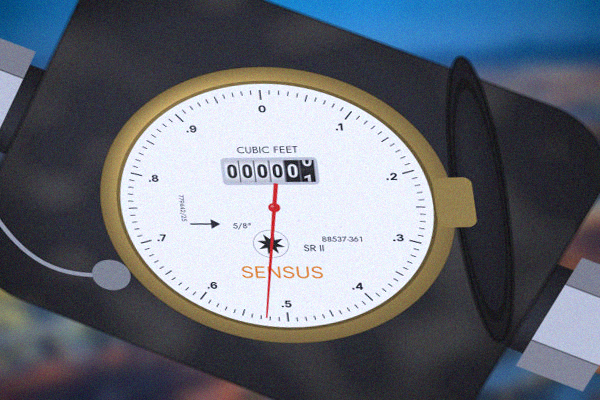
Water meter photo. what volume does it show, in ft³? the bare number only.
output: 0.52
